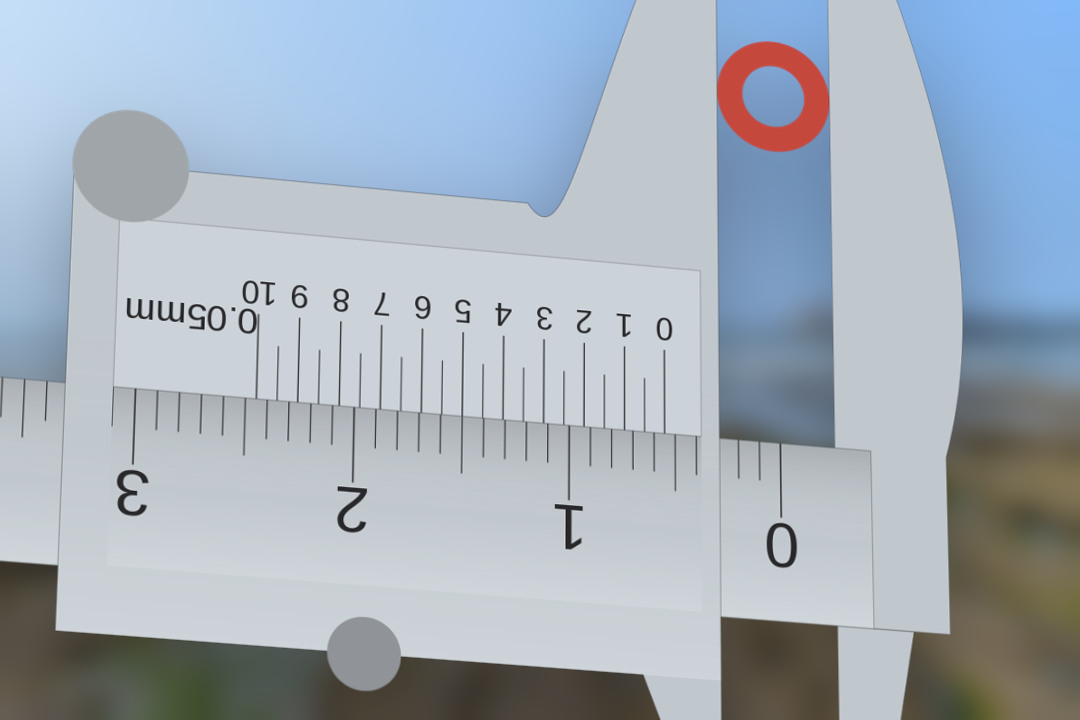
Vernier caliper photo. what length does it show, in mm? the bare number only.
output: 5.5
